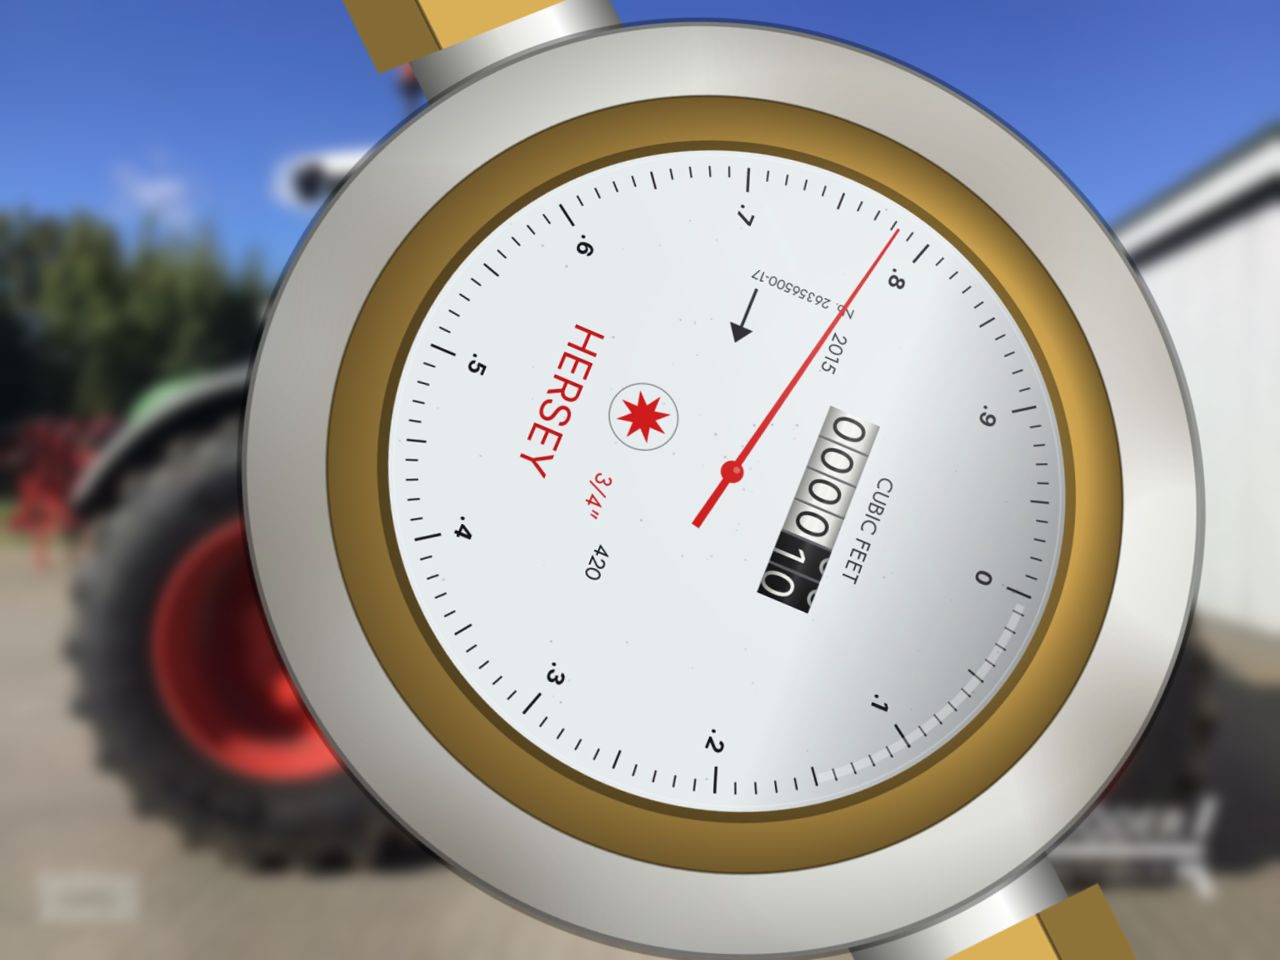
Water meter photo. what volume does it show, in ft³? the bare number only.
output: 9.78
